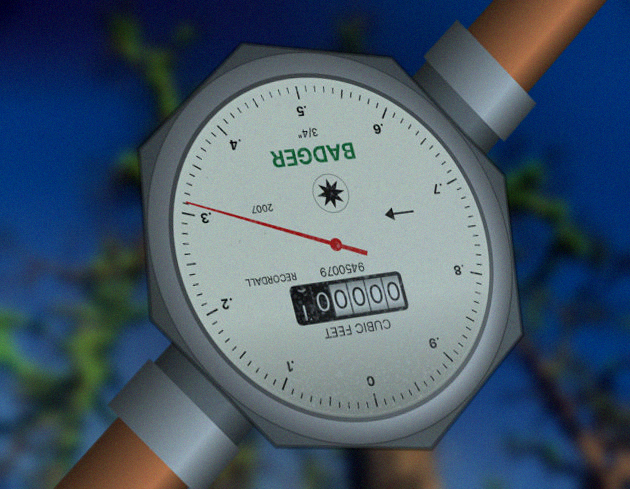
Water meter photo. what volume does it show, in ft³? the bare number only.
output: 1.31
